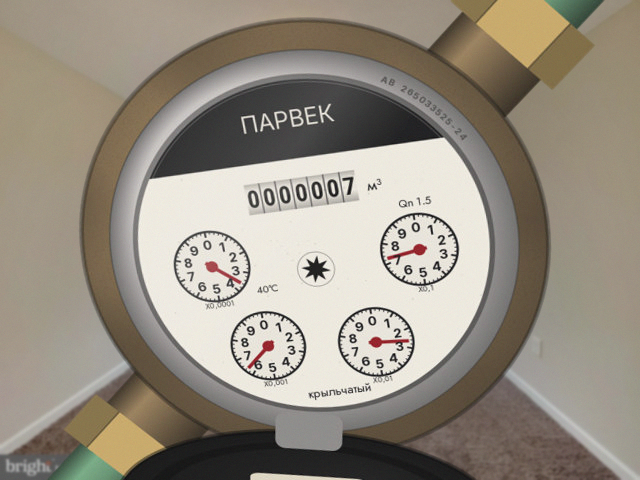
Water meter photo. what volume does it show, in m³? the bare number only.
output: 7.7263
